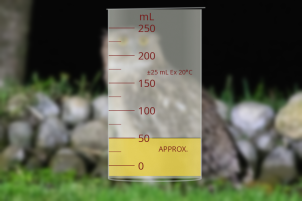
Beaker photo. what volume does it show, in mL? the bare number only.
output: 50
